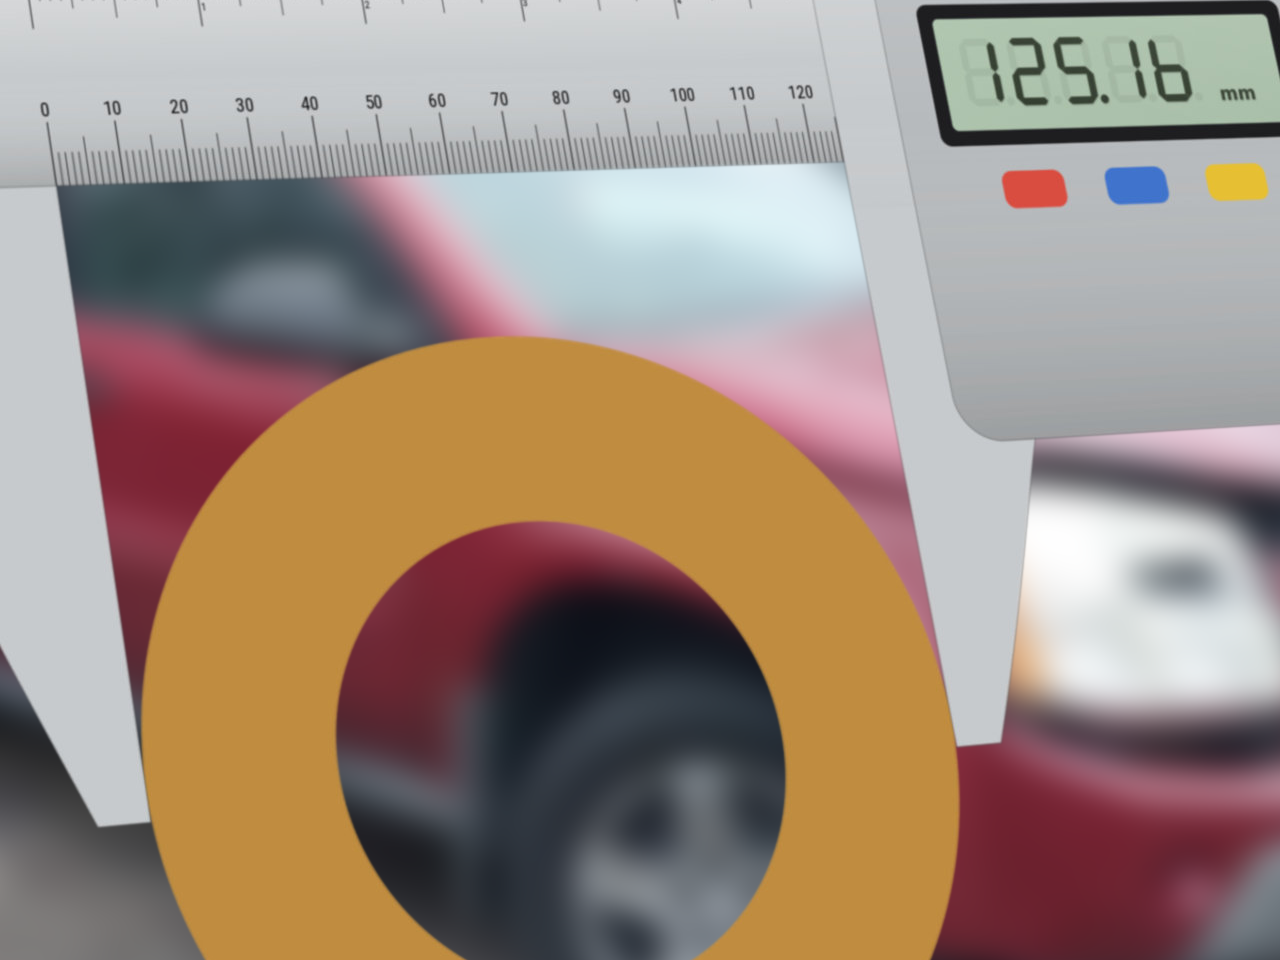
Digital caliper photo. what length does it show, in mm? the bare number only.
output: 125.16
